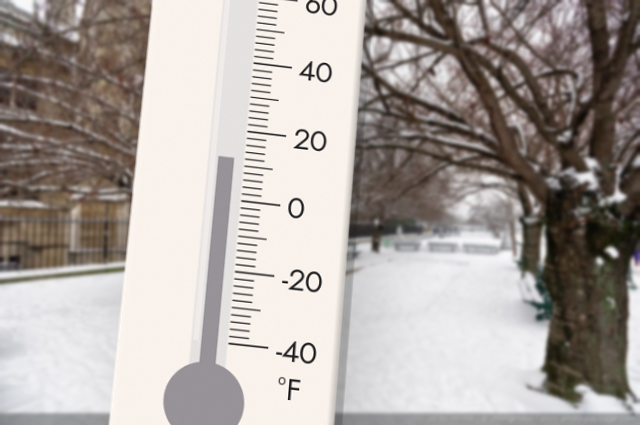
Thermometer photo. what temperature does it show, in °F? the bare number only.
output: 12
